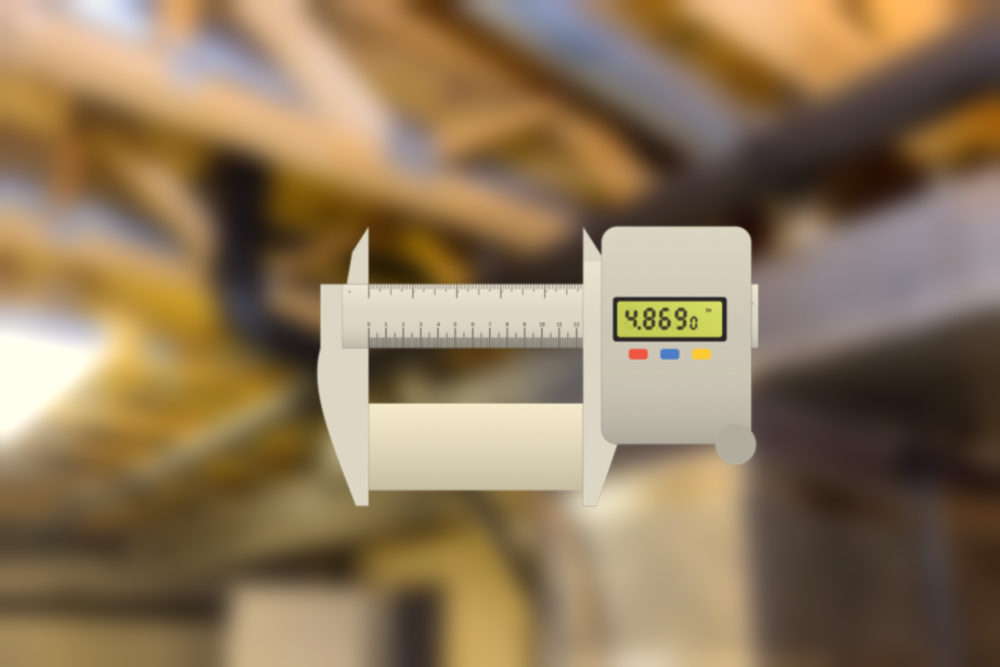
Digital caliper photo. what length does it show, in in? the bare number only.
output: 4.8690
